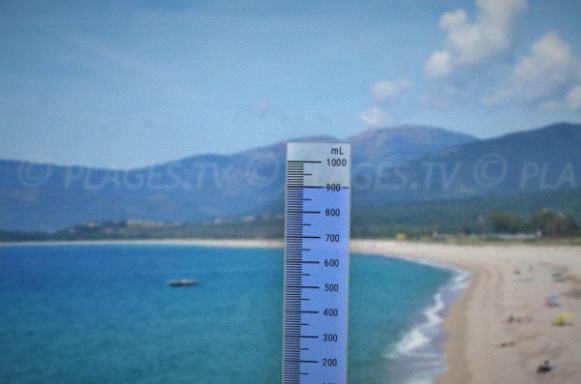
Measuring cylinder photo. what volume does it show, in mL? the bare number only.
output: 900
